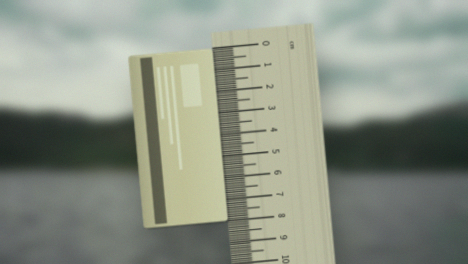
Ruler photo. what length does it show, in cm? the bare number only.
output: 8
